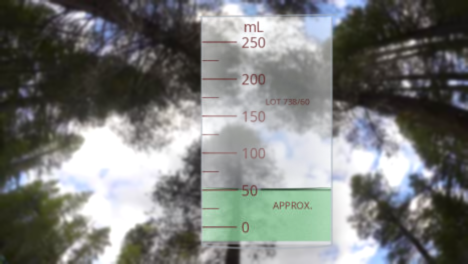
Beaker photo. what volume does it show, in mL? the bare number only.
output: 50
